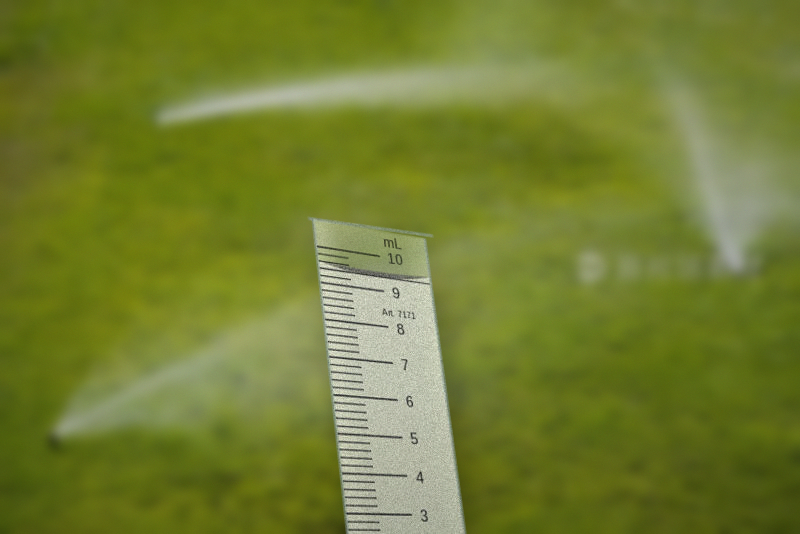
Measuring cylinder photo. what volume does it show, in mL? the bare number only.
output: 9.4
